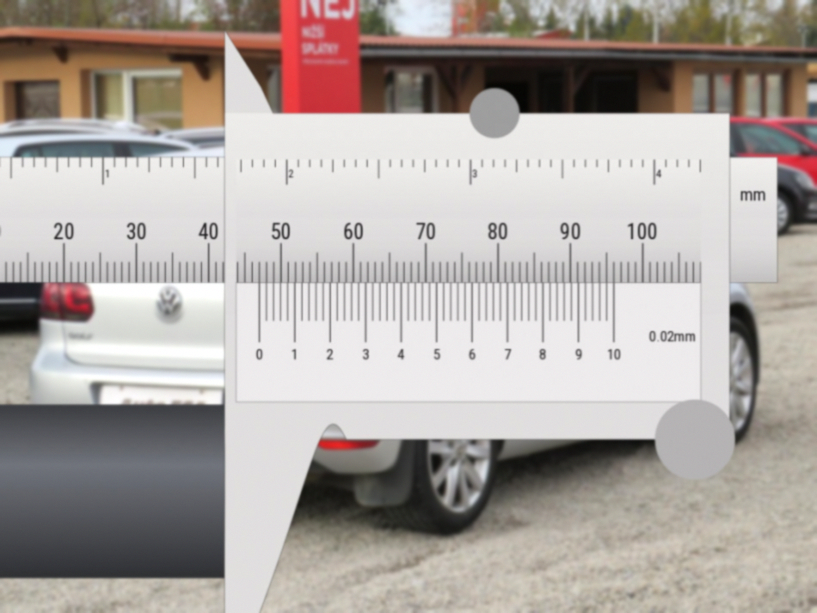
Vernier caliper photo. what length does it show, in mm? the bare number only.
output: 47.0
